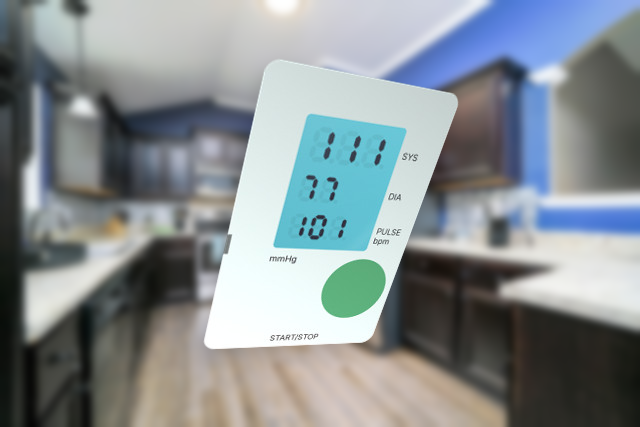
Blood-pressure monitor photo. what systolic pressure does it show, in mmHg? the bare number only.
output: 111
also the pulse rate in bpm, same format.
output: 101
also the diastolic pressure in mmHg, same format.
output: 77
